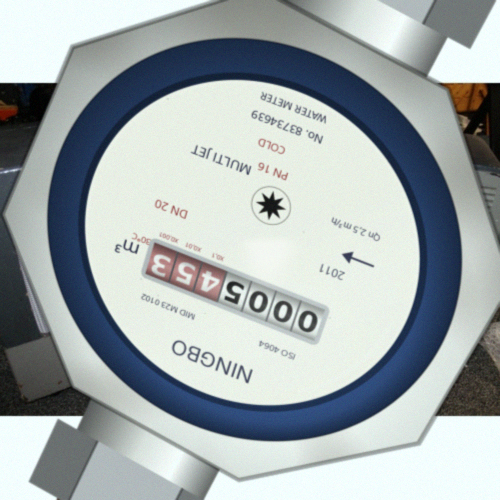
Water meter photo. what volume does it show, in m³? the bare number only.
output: 5.453
